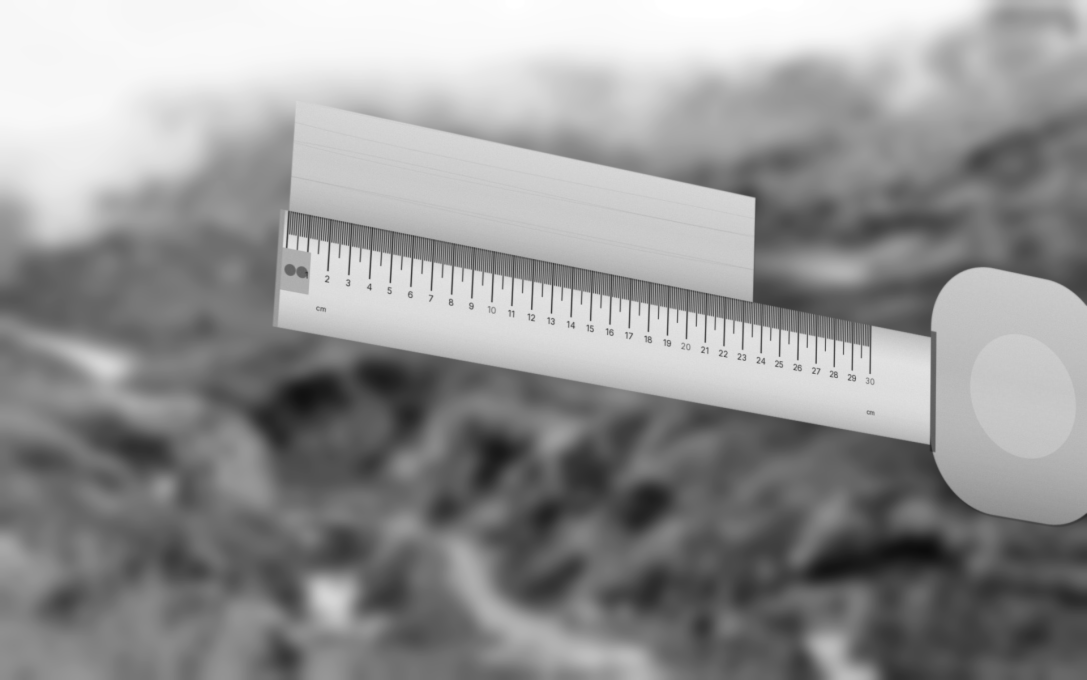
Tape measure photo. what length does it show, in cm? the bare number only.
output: 23.5
